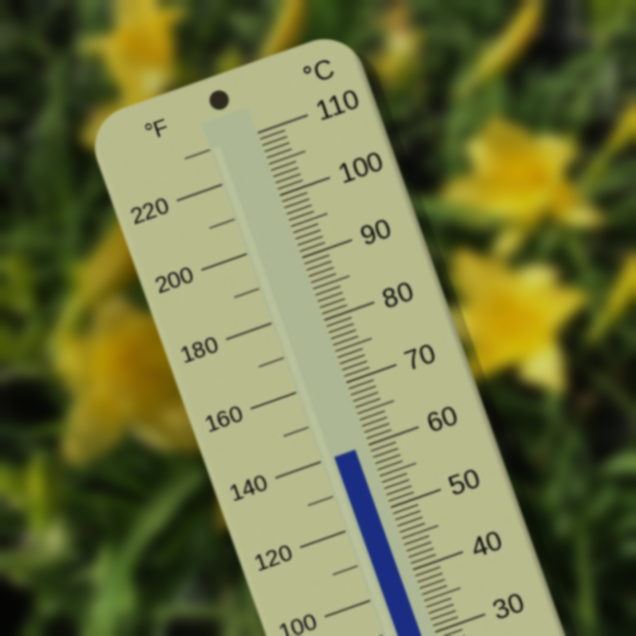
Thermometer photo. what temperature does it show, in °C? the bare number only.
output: 60
